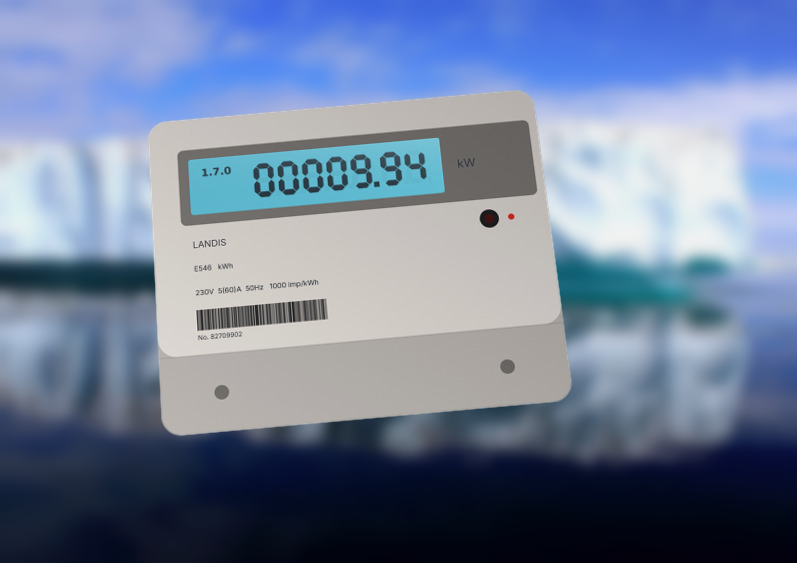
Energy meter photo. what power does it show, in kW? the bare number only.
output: 9.94
